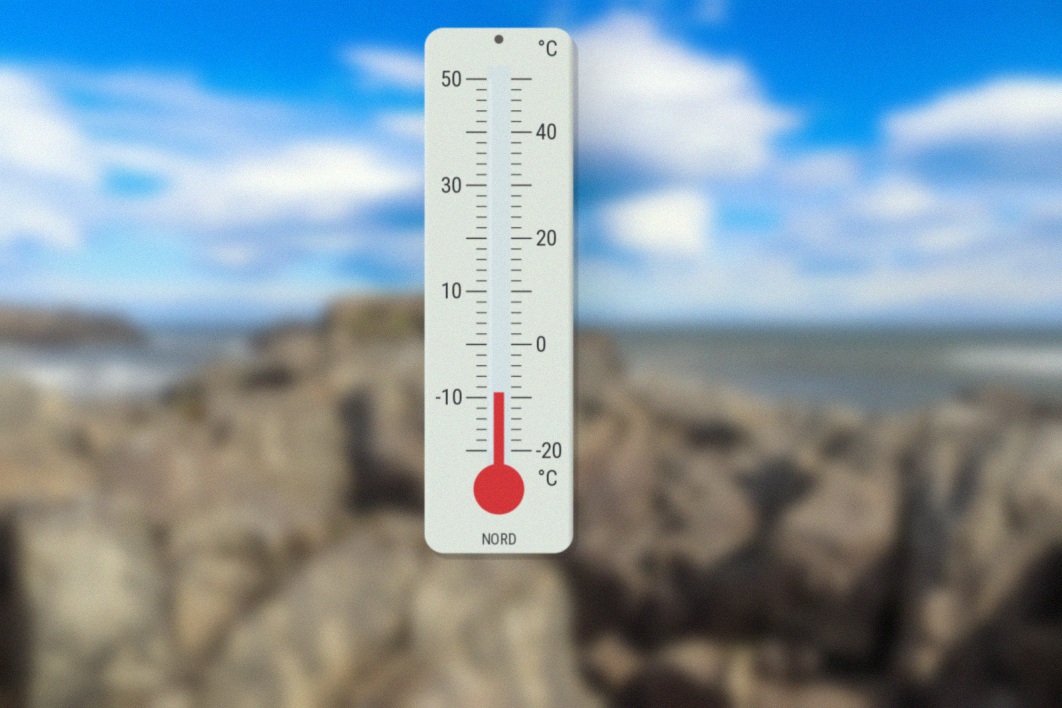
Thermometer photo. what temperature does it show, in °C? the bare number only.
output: -9
